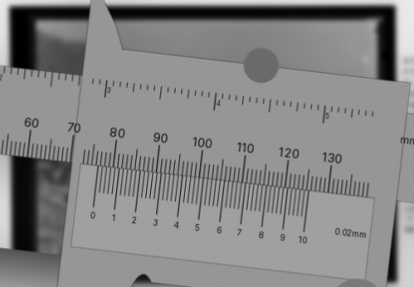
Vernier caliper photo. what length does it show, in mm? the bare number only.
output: 76.5
